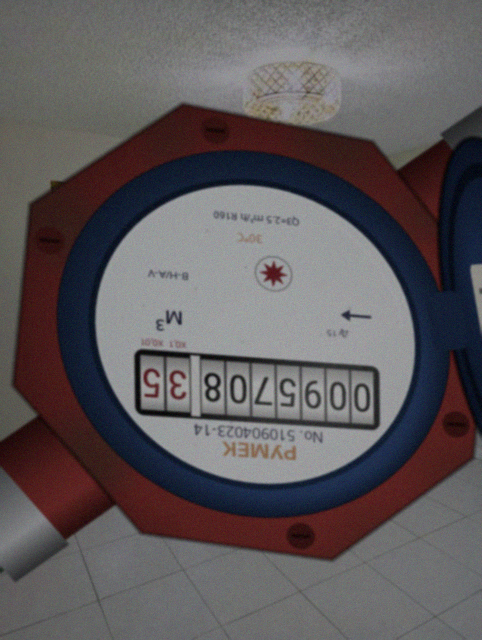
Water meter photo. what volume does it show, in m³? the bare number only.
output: 95708.35
